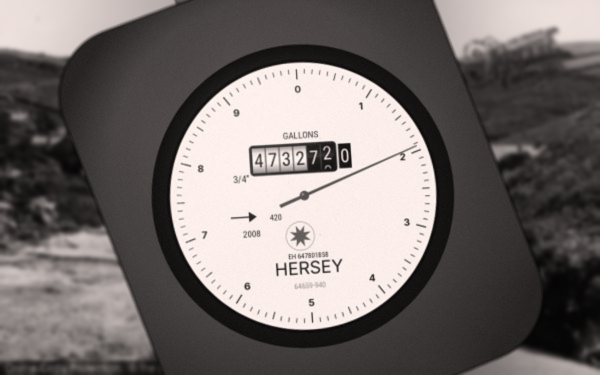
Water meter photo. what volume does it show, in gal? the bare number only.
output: 4732721.9
